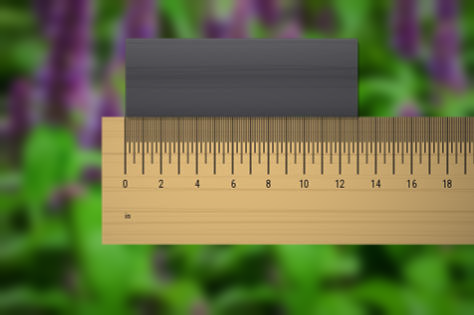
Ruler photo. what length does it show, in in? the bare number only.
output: 13
